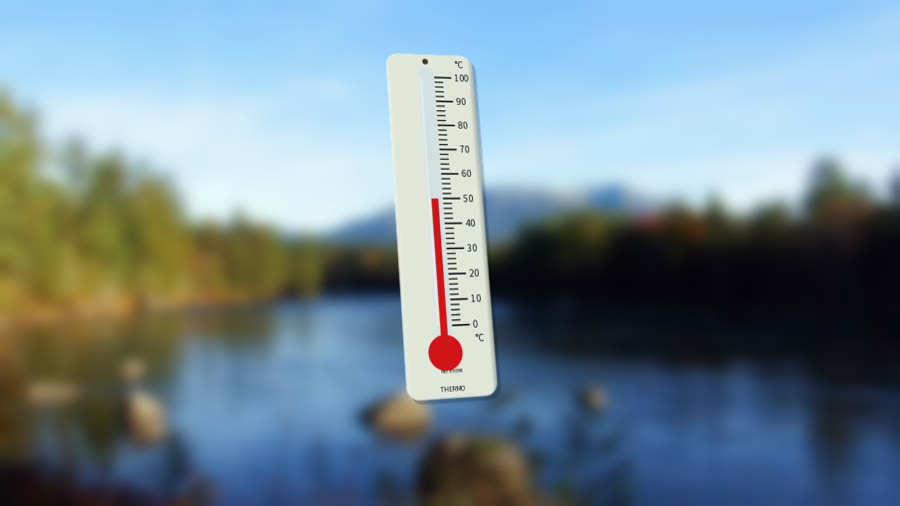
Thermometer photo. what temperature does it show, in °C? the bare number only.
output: 50
